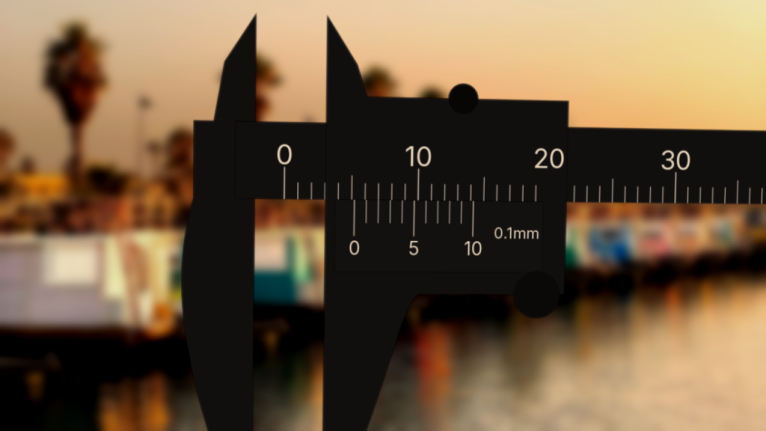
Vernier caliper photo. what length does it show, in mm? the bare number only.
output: 5.2
